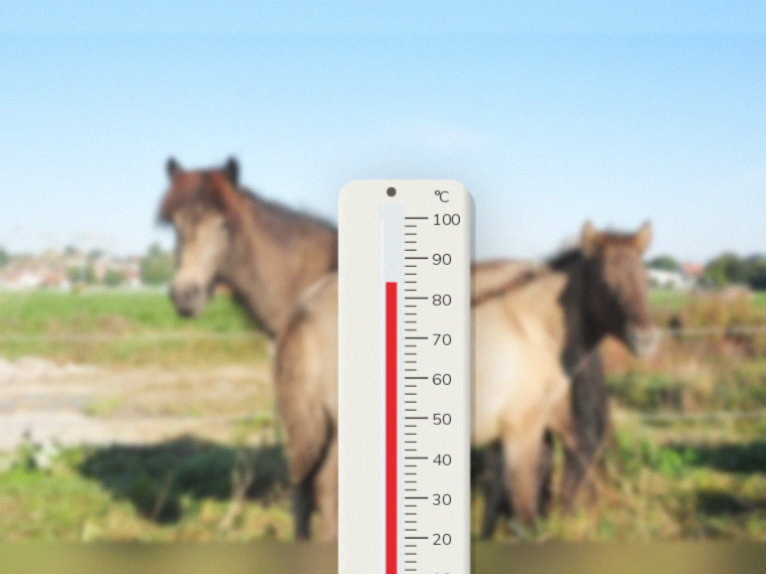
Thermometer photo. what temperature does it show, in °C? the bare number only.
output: 84
